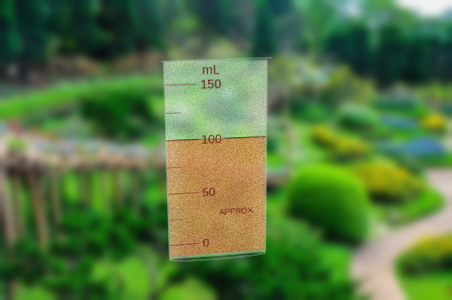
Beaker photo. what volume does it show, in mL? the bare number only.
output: 100
